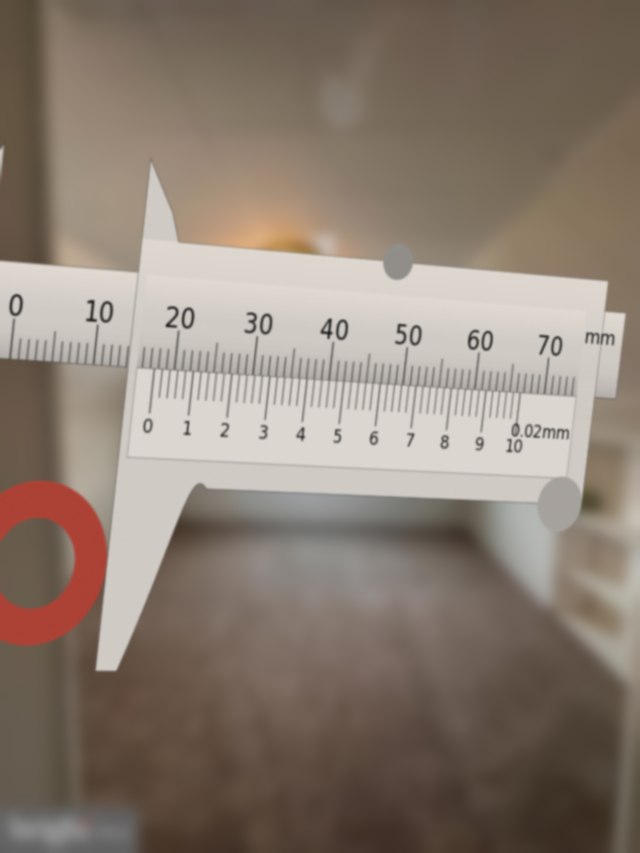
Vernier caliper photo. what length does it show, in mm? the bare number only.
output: 17.5
